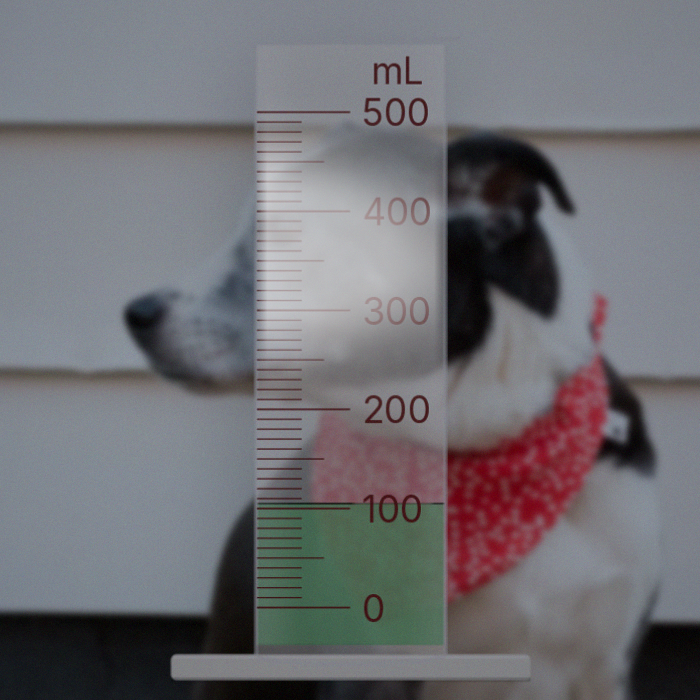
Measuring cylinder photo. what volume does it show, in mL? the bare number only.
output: 105
